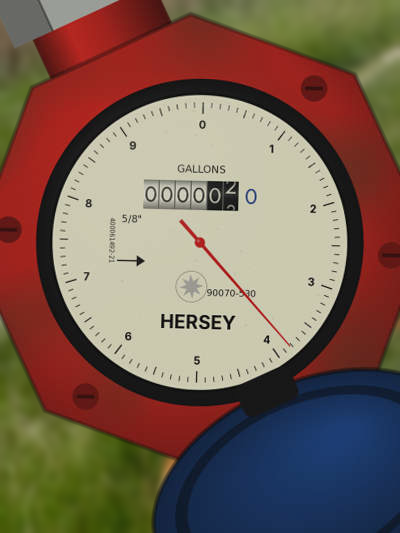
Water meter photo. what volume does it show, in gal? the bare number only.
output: 23.8
